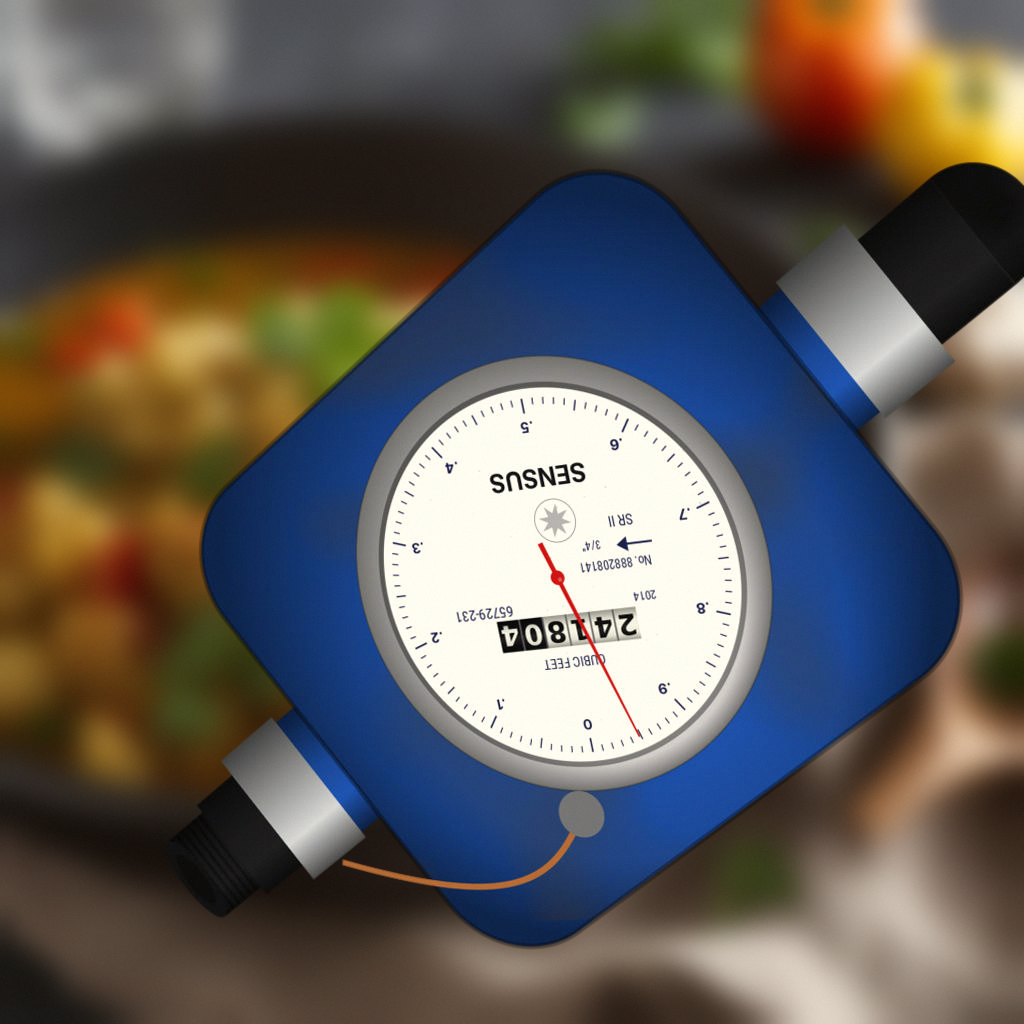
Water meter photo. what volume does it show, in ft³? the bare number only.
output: 241803.95
